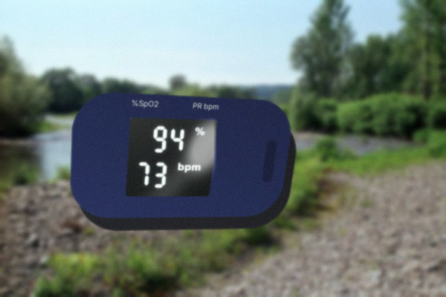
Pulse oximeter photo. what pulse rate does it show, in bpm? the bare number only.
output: 73
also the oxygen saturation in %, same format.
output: 94
